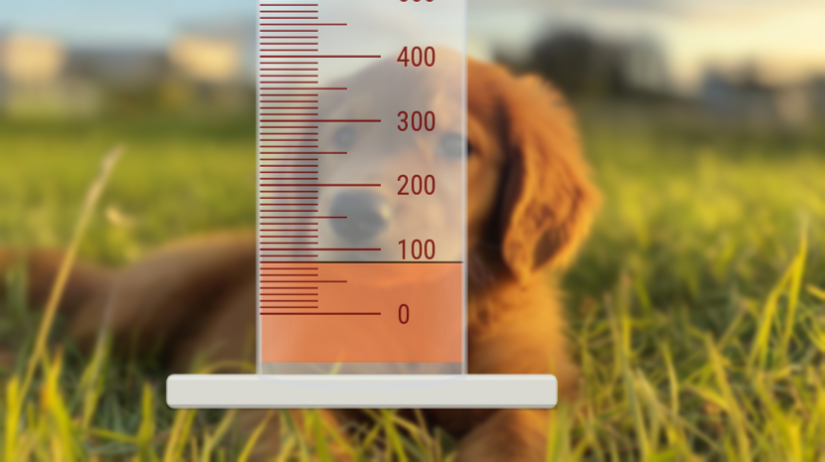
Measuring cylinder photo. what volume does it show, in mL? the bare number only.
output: 80
